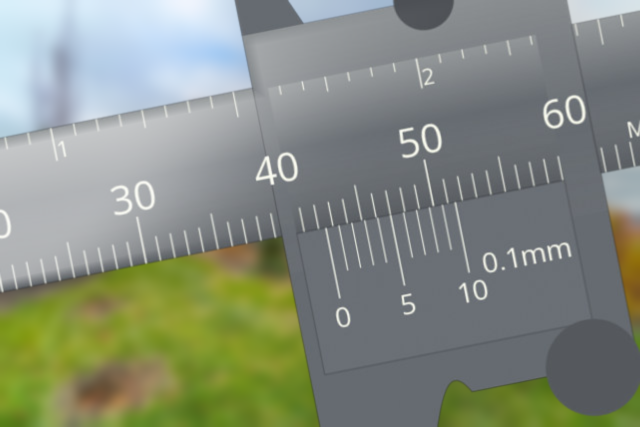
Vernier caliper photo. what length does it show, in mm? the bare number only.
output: 42.5
